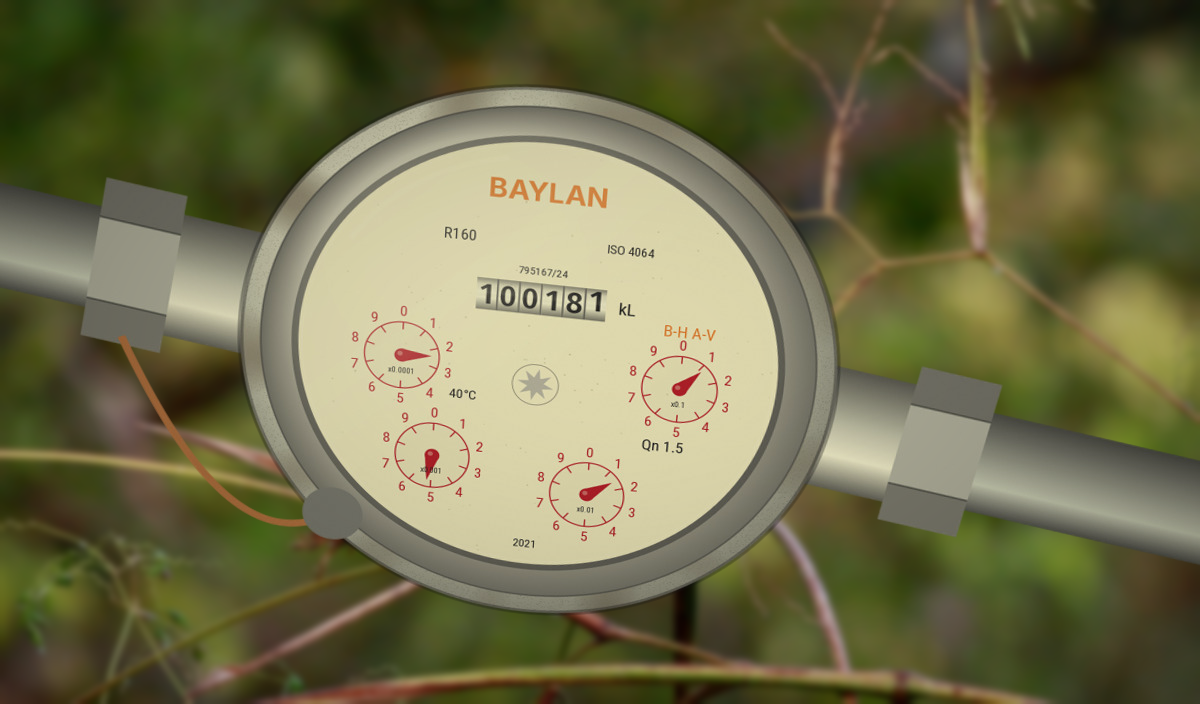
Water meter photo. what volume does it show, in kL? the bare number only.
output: 100181.1152
